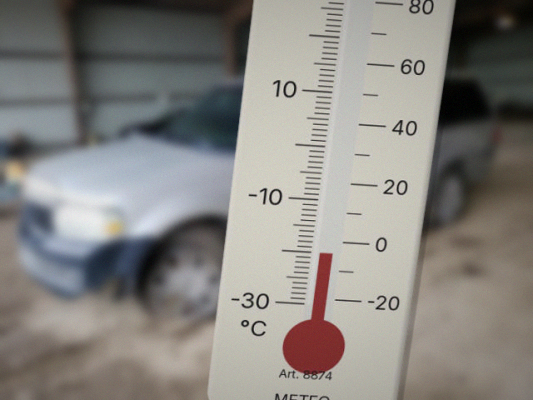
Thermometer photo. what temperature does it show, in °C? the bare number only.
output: -20
